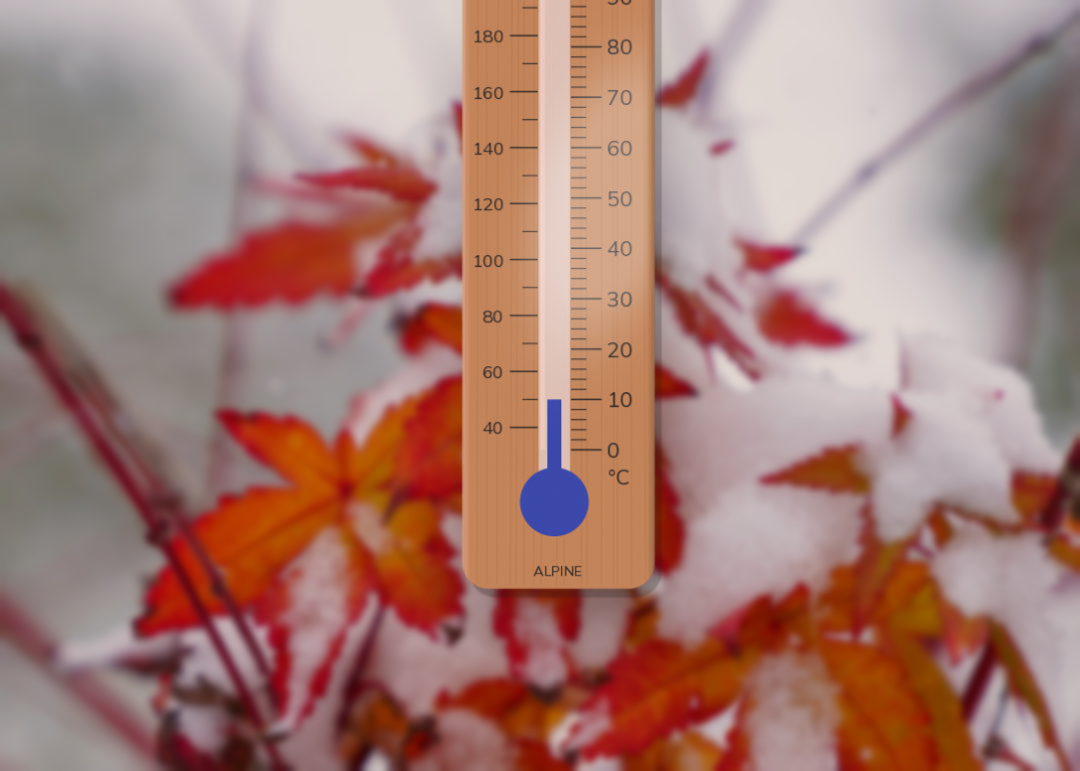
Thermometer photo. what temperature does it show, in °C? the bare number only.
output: 10
